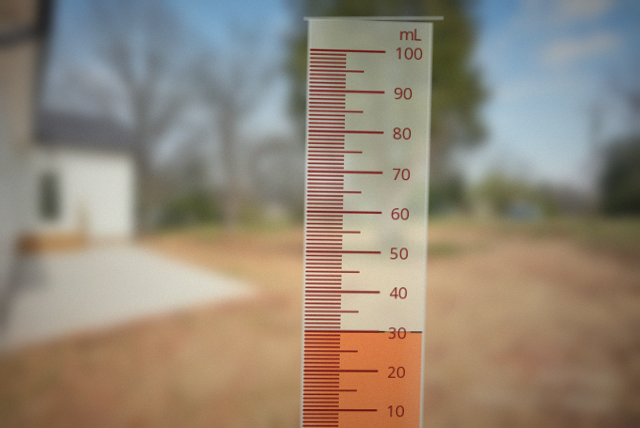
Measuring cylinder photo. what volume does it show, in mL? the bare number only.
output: 30
